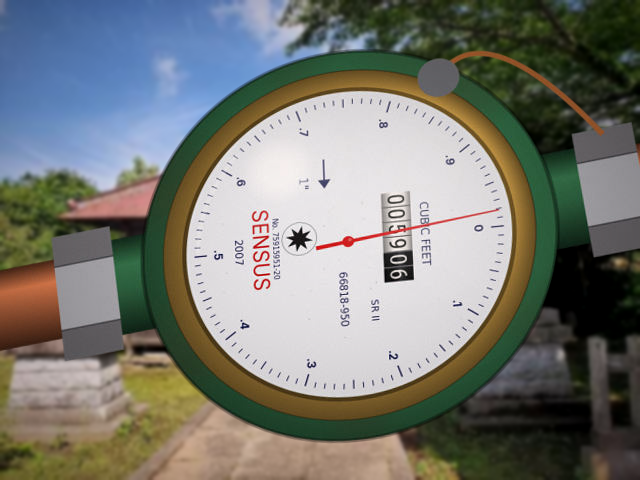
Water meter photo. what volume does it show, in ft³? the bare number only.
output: 5905.98
